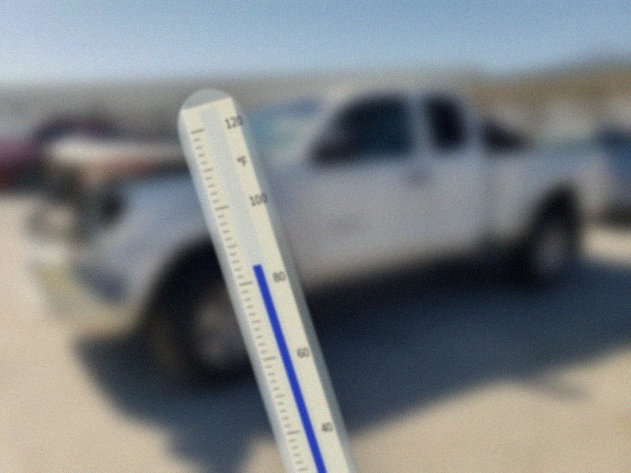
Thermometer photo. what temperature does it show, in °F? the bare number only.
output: 84
